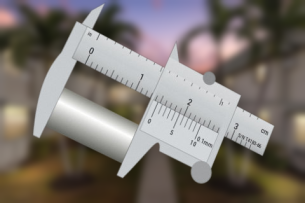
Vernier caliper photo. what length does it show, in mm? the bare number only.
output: 14.6
